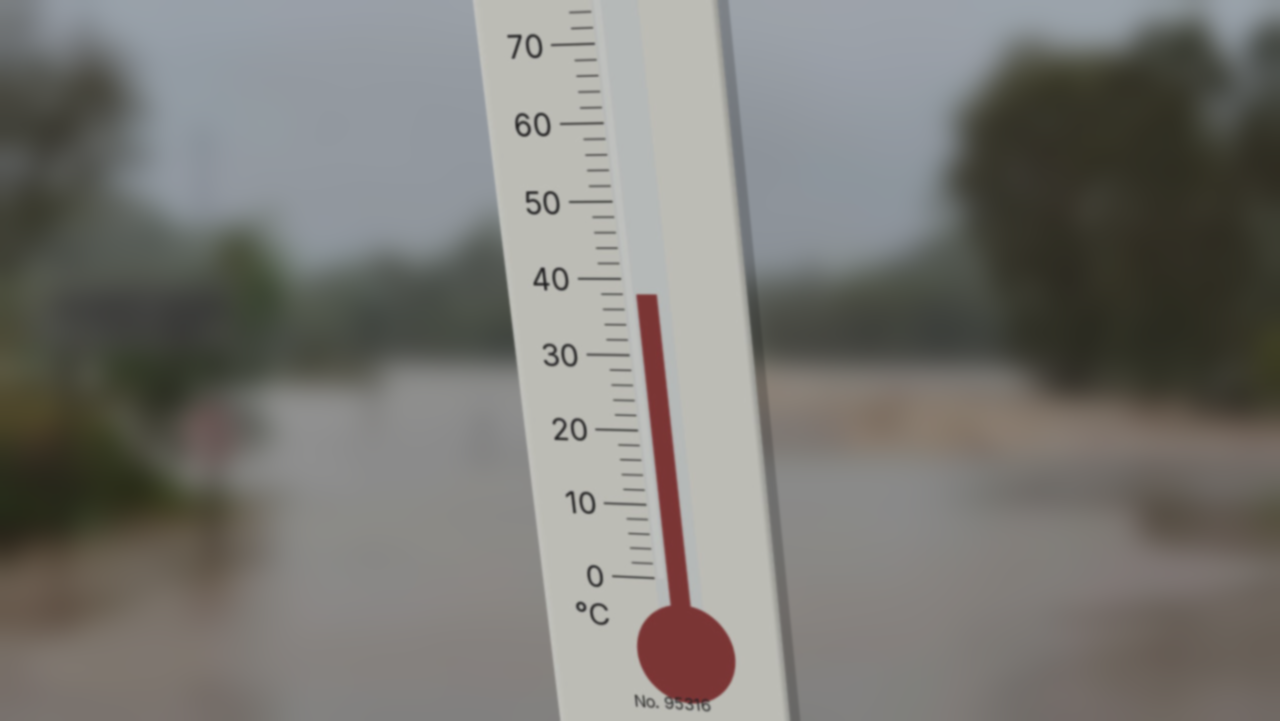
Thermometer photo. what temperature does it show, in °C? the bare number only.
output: 38
